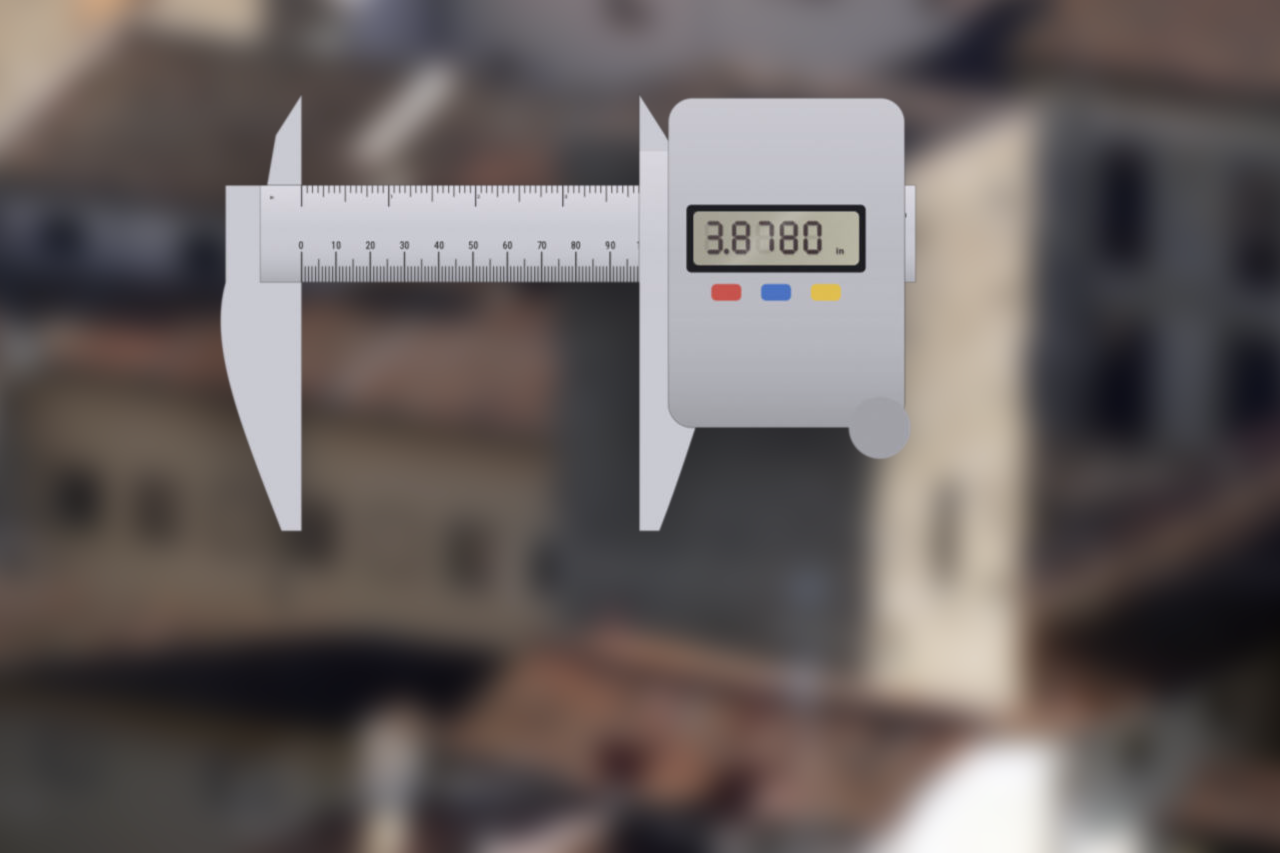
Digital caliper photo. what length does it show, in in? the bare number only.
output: 3.8780
